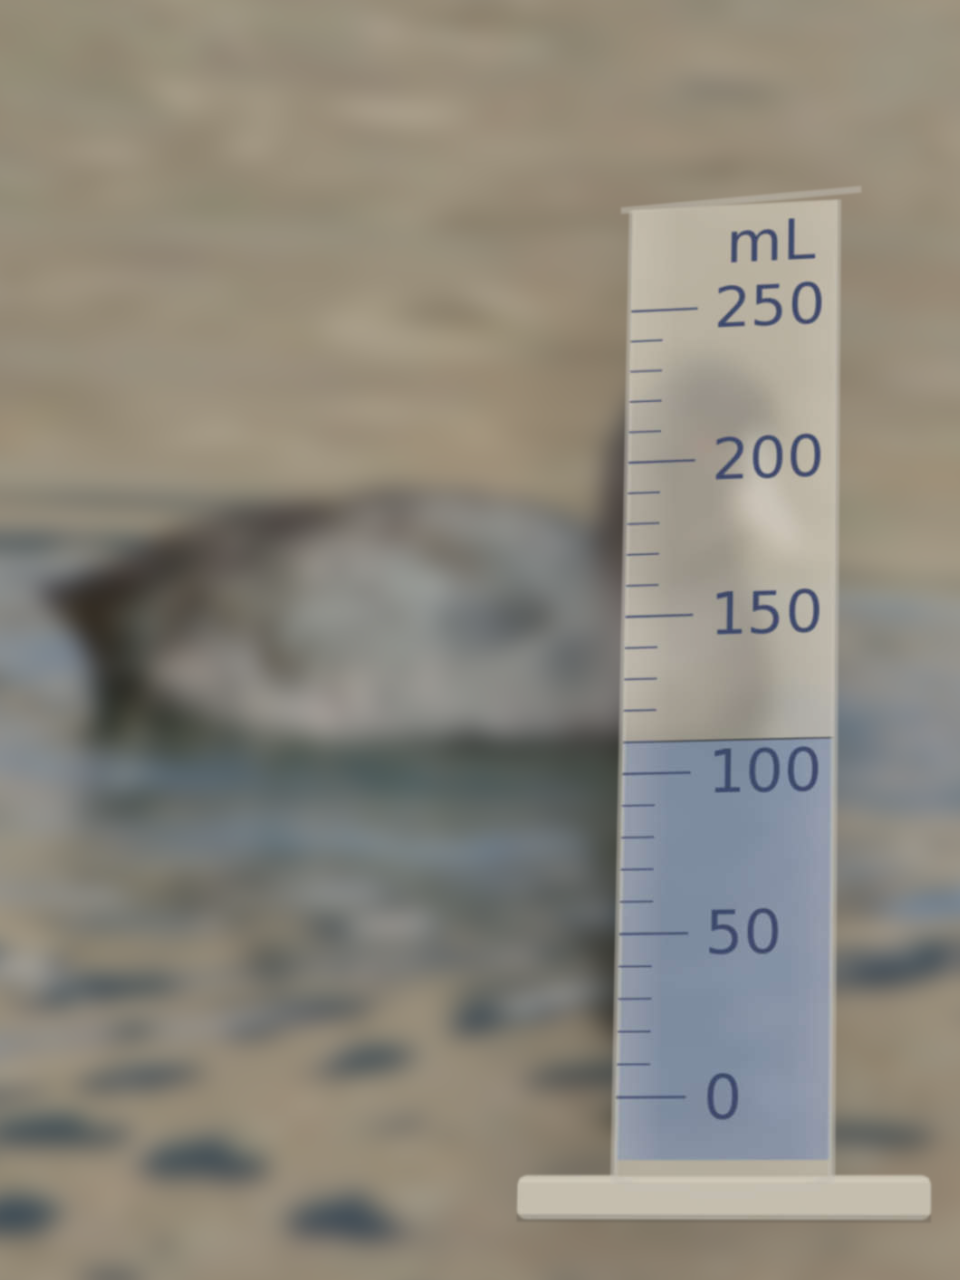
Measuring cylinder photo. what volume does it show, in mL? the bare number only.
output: 110
